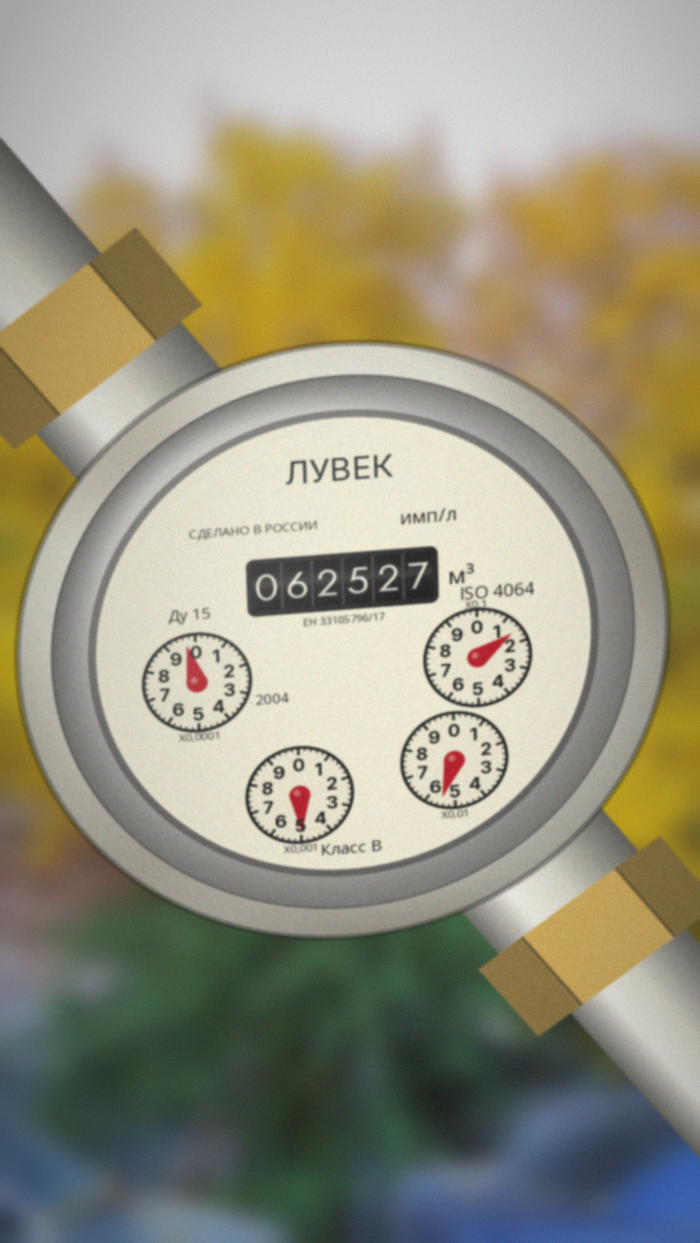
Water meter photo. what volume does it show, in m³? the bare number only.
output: 62527.1549
